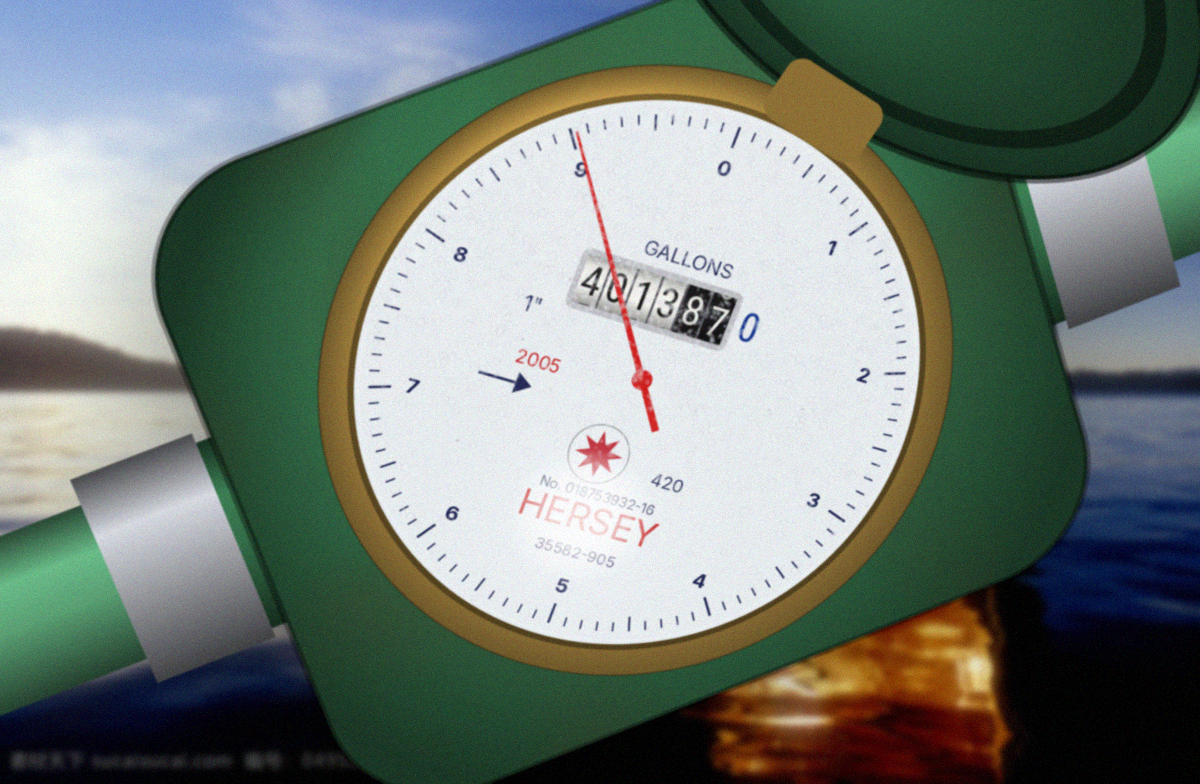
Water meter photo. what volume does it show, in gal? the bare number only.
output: 4013869.0
